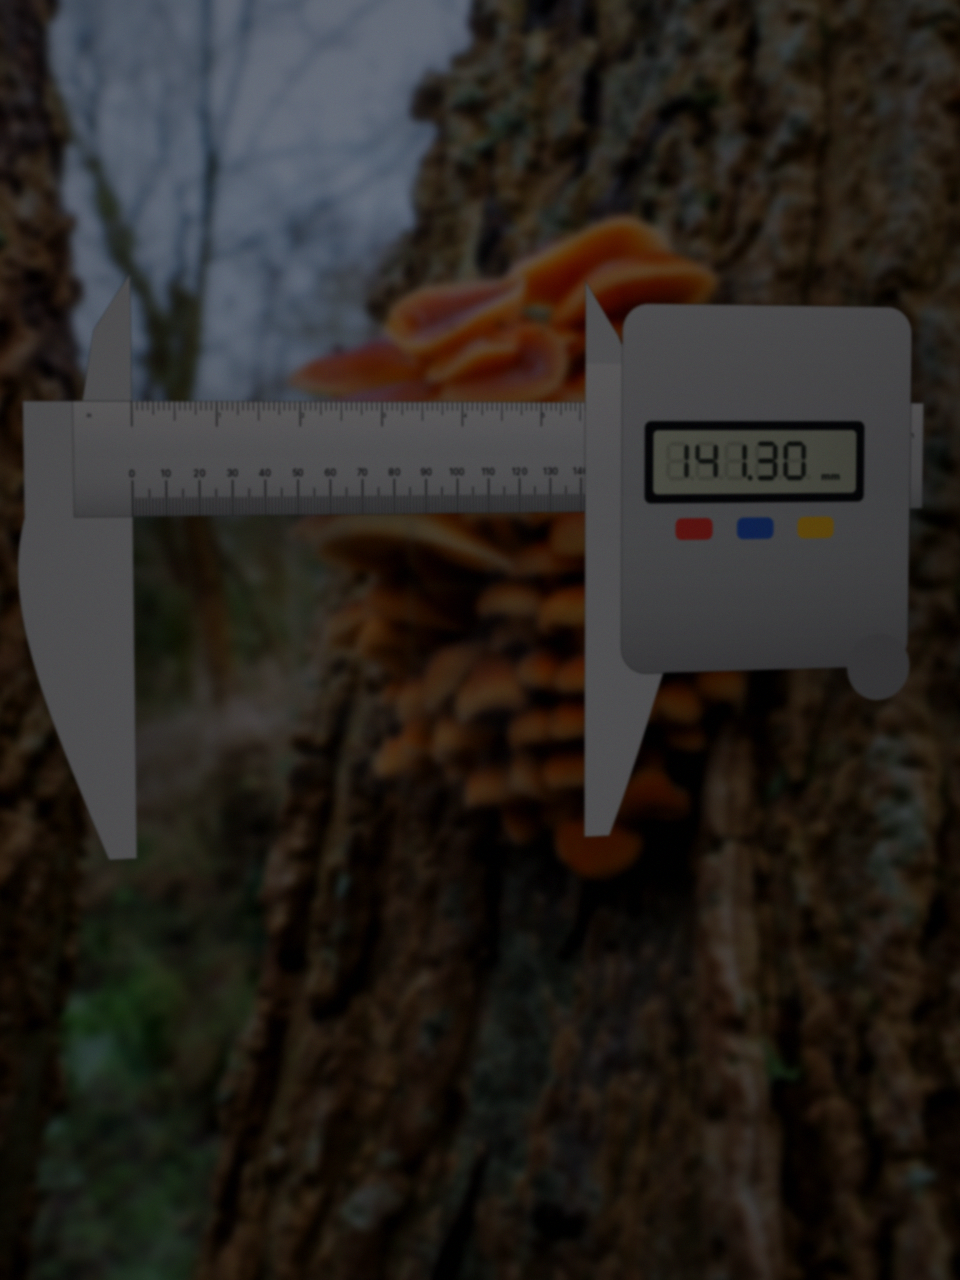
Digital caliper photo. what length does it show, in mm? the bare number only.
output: 141.30
